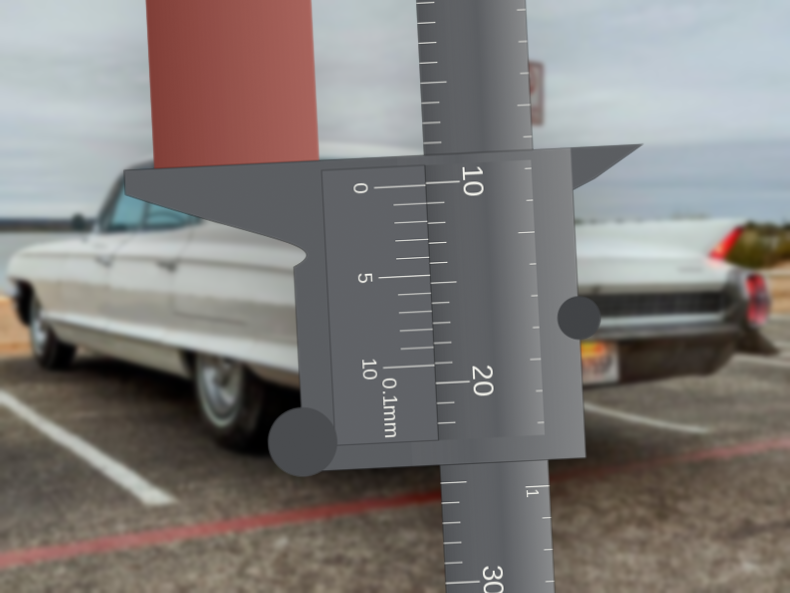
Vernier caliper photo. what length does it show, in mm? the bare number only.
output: 10.1
